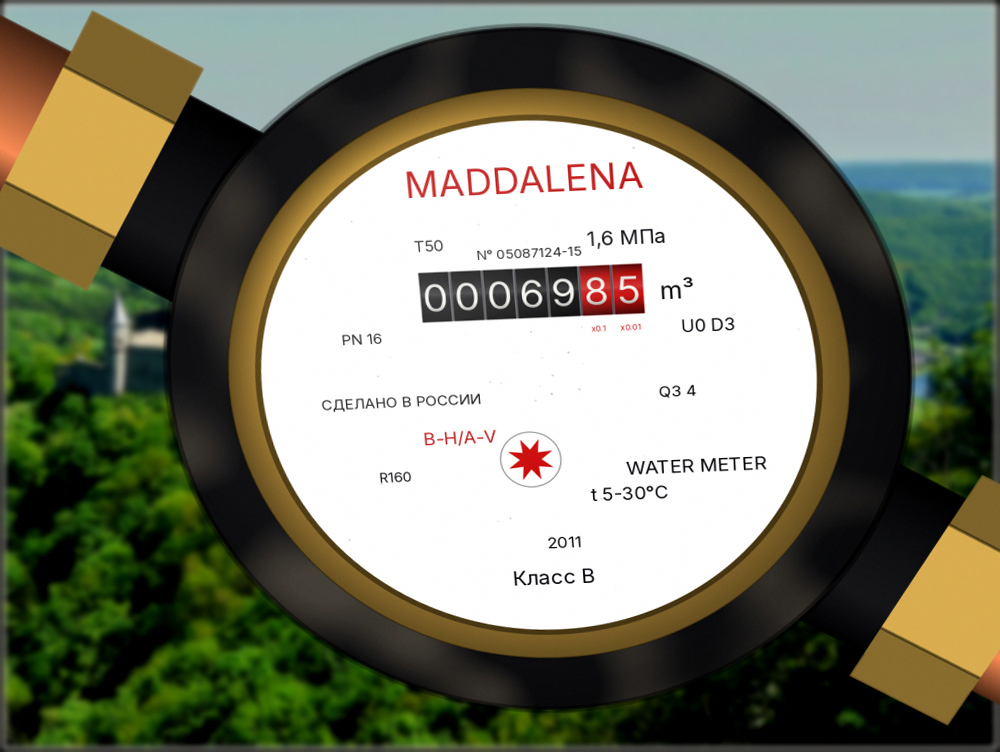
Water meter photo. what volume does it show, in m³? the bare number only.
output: 69.85
